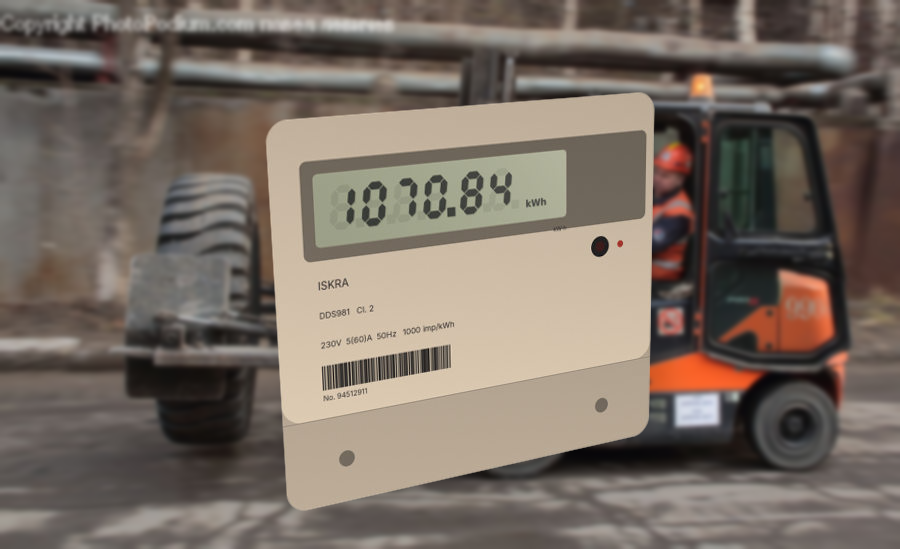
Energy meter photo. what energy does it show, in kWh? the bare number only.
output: 1070.84
